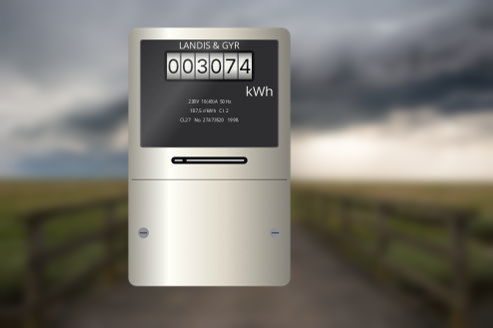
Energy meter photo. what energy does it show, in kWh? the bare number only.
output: 3074
